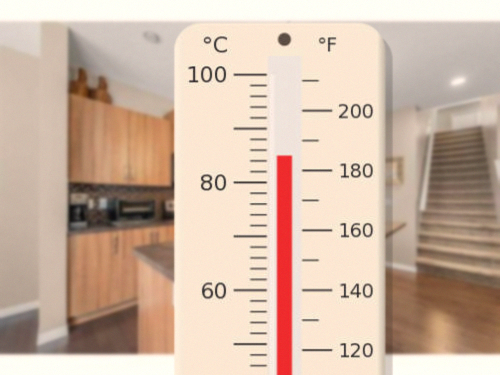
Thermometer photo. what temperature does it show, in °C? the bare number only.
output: 85
